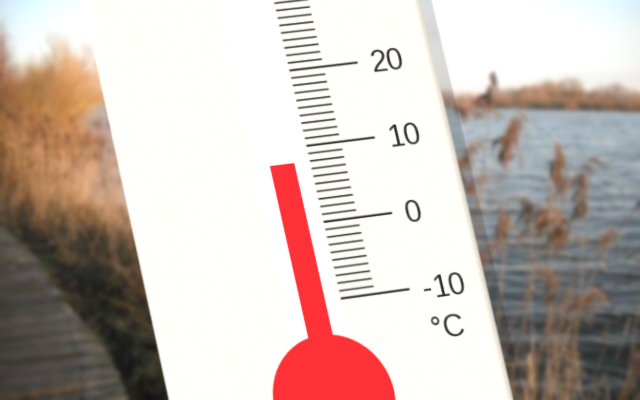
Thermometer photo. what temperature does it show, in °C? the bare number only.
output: 8
